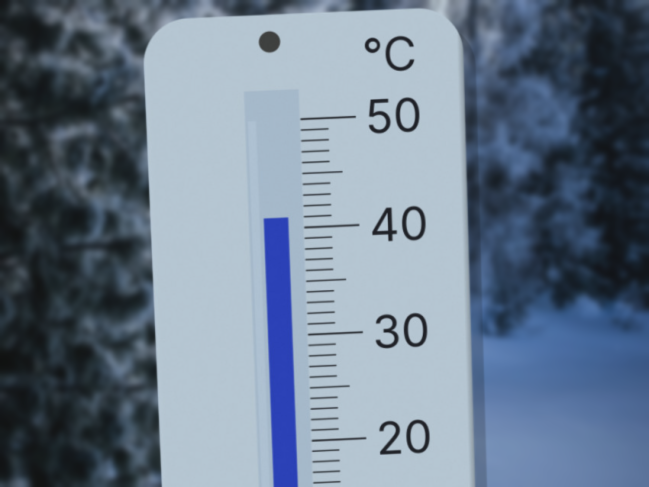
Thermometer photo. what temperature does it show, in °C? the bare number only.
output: 41
